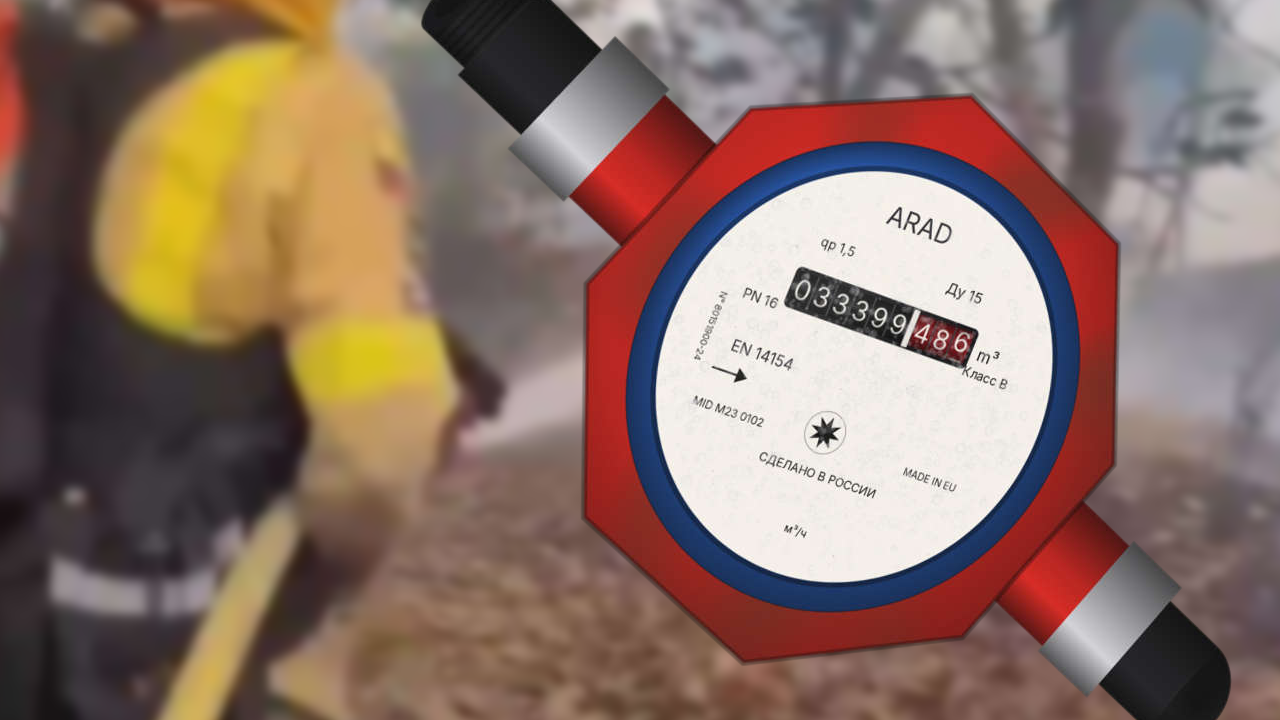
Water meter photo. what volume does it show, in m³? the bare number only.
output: 33399.486
